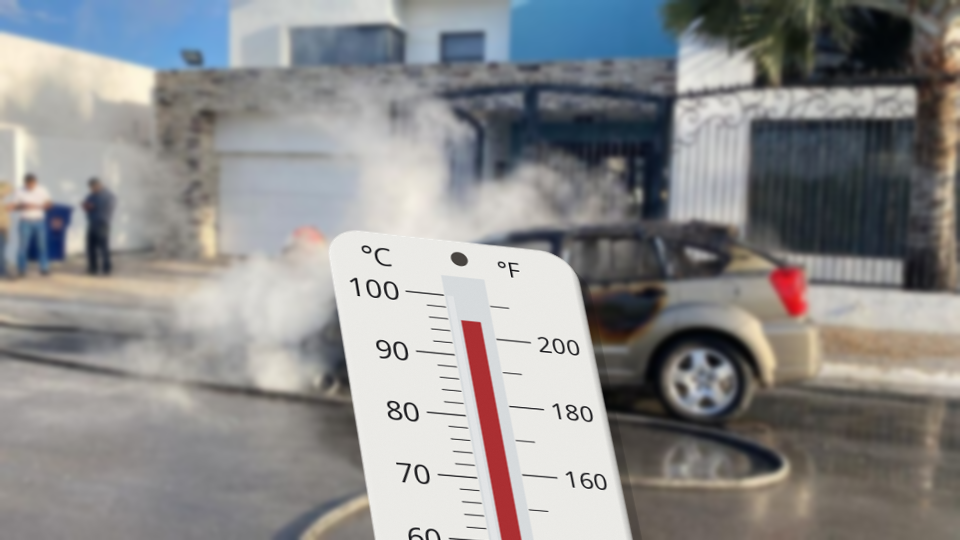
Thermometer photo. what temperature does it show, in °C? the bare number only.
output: 96
